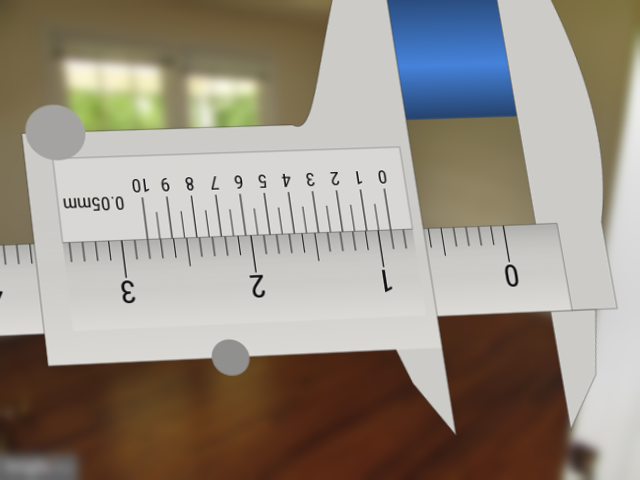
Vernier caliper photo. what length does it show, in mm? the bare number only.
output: 9.0
